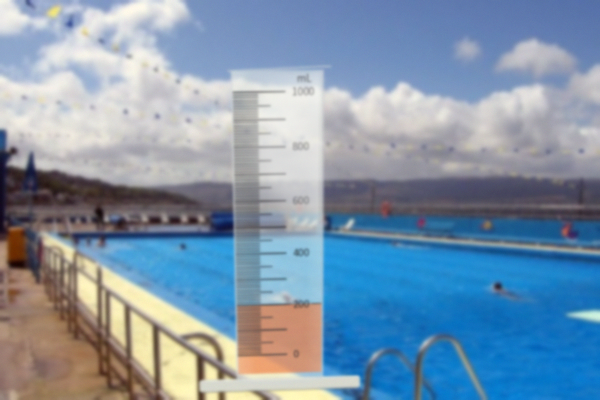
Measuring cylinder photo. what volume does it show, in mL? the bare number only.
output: 200
